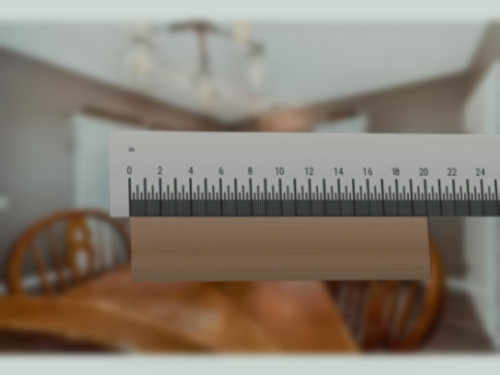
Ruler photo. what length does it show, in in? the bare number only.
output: 20
